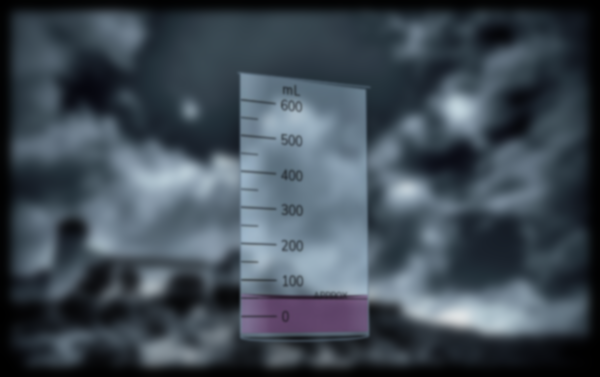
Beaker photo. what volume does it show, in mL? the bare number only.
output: 50
